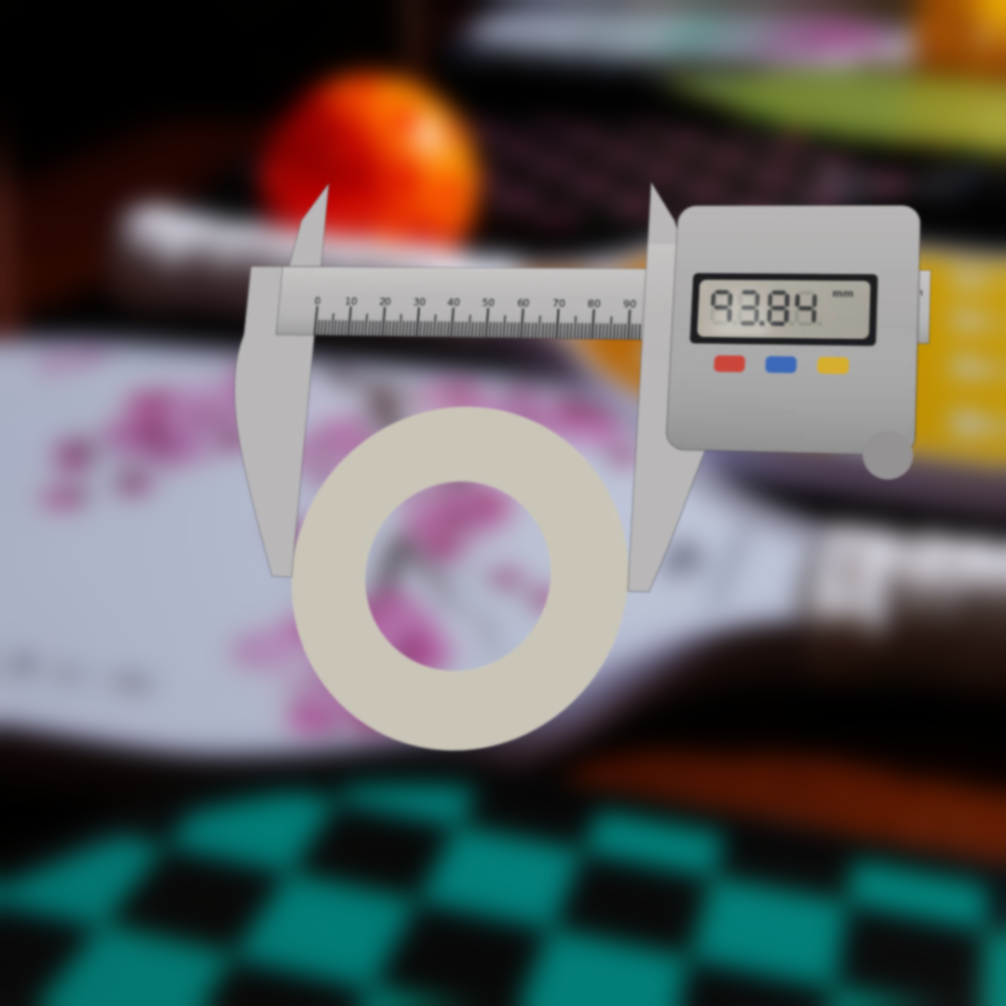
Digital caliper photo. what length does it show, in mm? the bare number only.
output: 93.84
